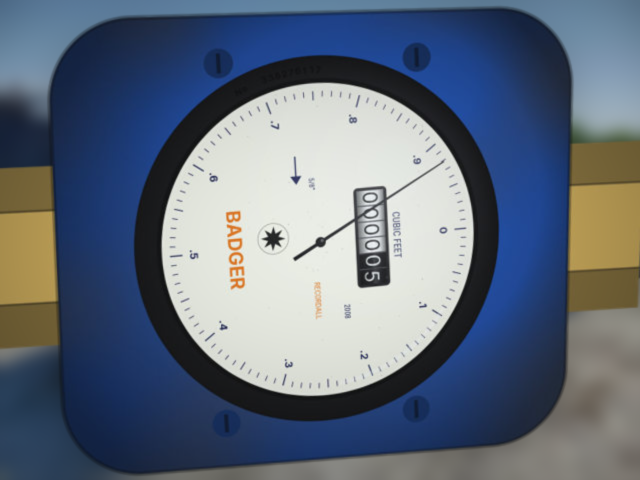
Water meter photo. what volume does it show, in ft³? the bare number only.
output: 4.92
